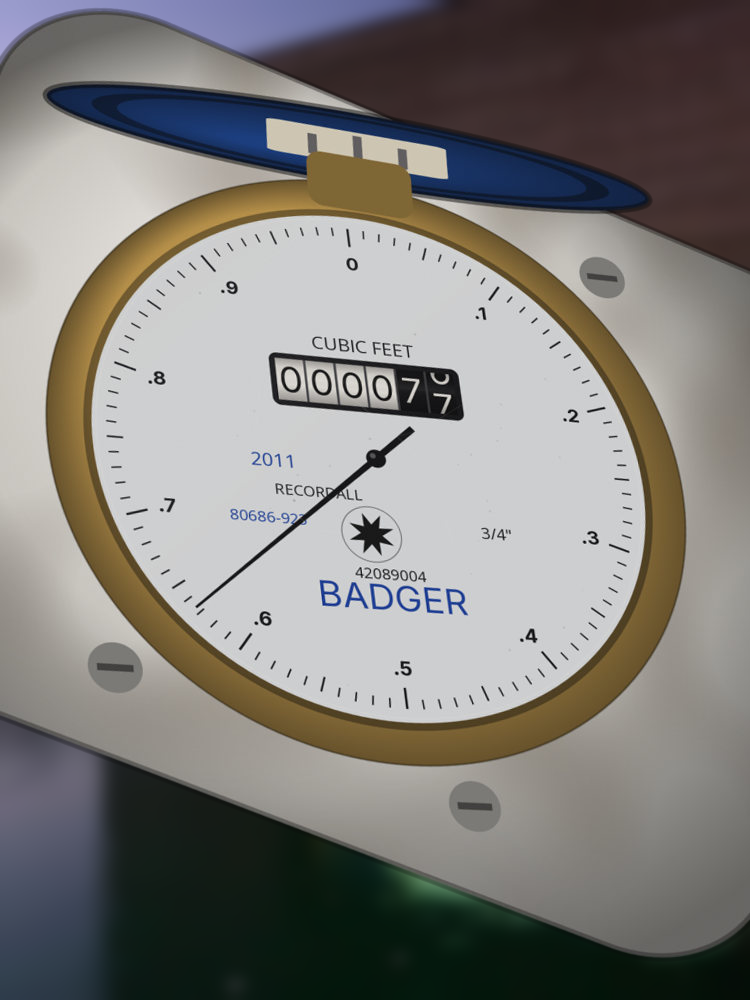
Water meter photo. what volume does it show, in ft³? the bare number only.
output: 76.63
